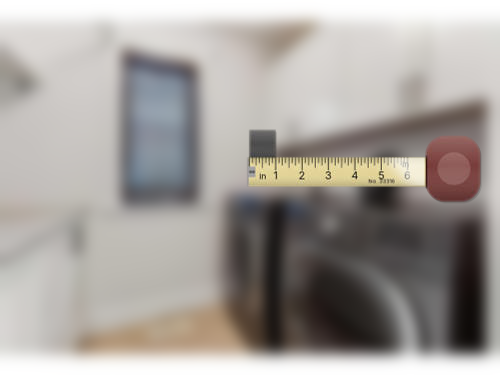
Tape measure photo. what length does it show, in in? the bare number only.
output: 1
